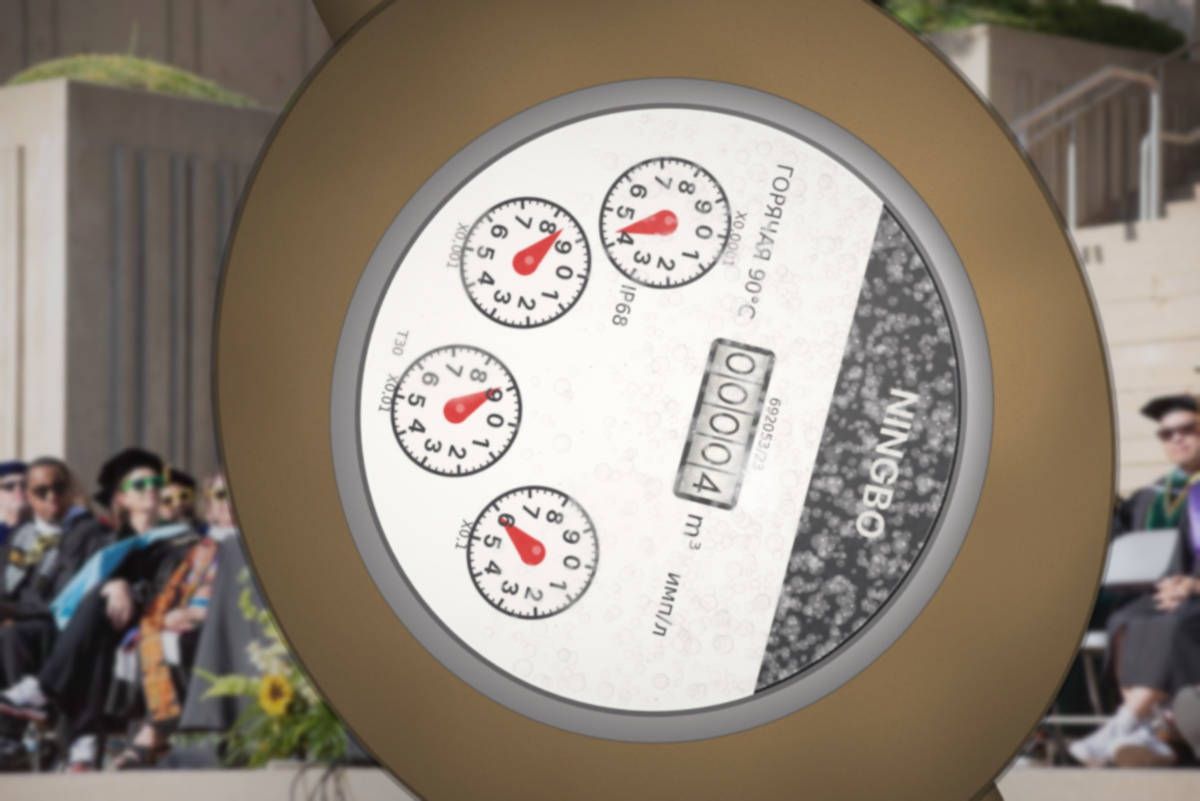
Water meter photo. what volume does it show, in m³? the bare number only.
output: 4.5884
